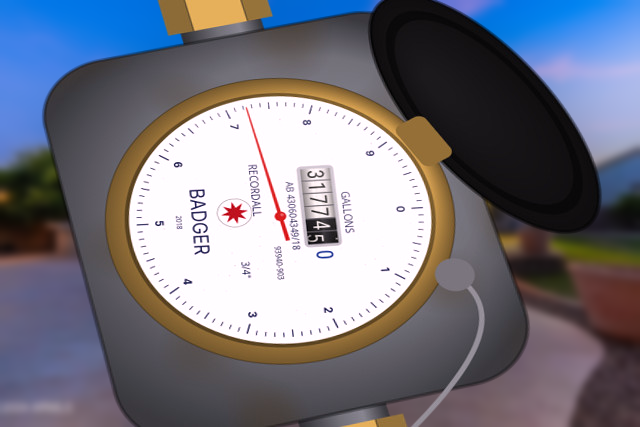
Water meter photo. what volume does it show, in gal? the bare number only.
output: 3177447.2
